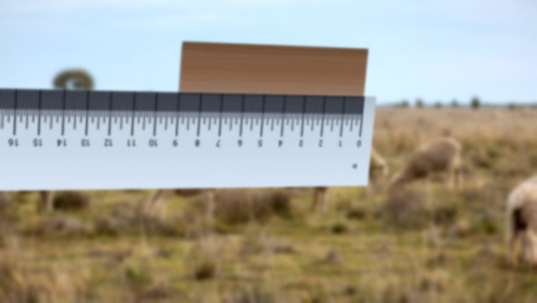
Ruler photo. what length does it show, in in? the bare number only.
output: 9
